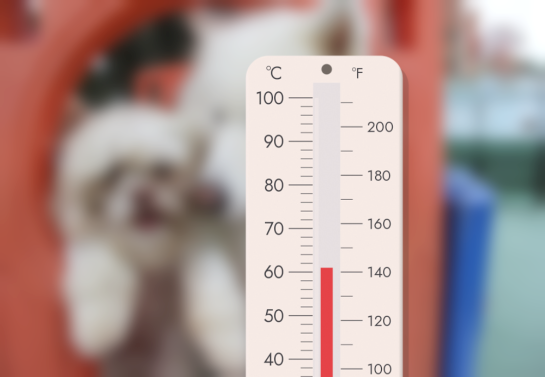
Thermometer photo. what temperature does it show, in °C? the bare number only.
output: 61
